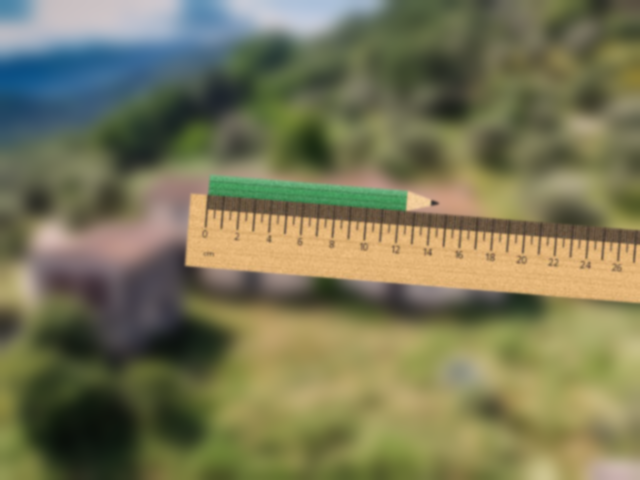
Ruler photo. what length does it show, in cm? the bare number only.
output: 14.5
